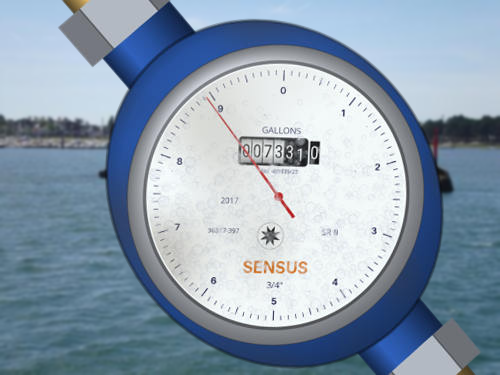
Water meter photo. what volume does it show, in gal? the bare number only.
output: 73308.9
